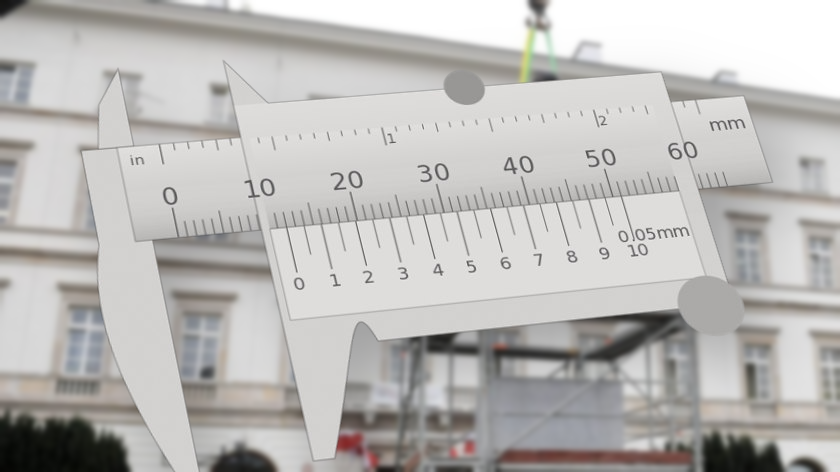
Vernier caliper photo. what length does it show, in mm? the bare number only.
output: 12.0
